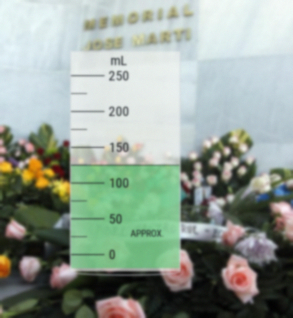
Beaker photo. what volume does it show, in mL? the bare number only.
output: 125
